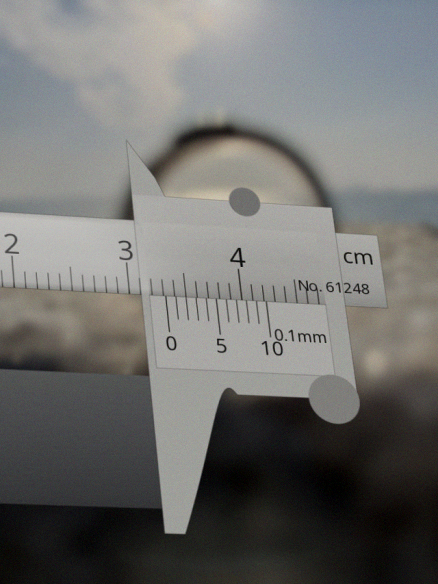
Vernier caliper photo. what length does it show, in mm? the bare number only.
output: 33.2
